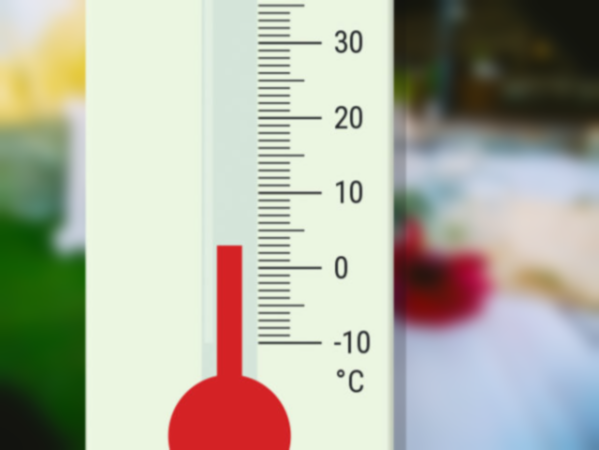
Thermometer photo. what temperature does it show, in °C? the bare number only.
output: 3
